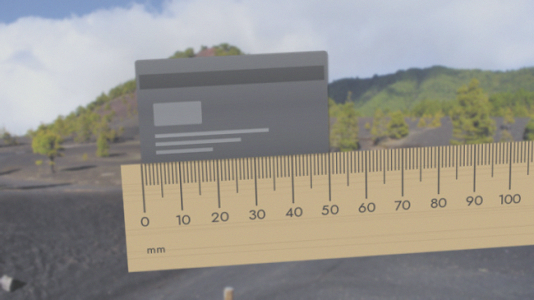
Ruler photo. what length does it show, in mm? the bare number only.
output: 50
